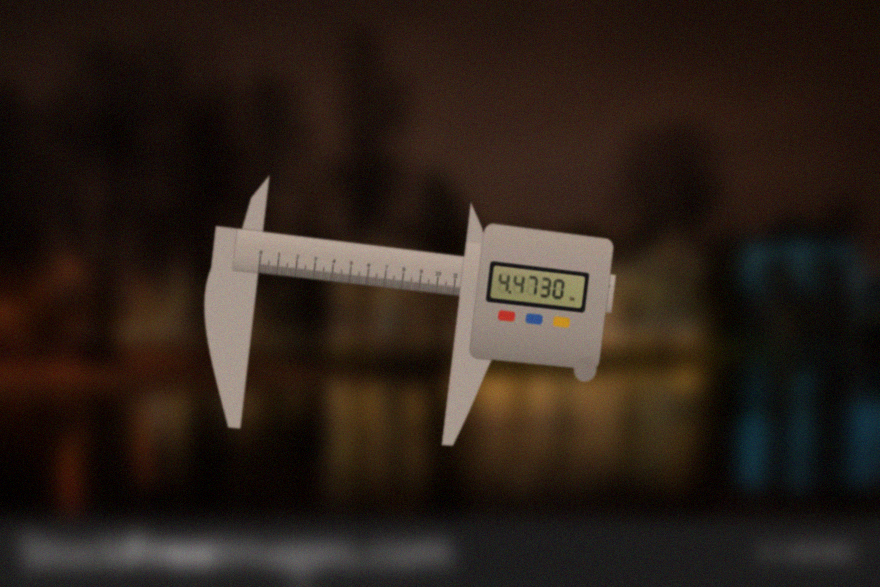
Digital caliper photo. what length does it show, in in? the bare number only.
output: 4.4730
